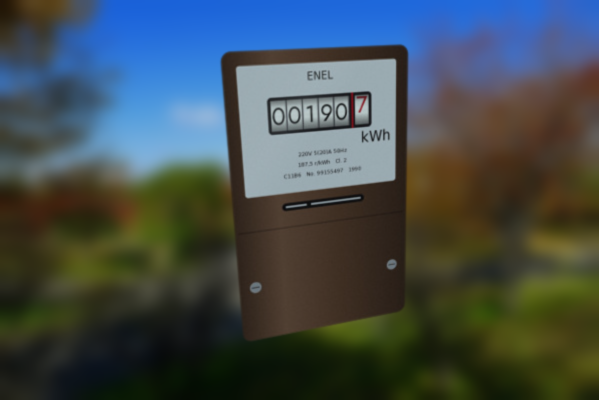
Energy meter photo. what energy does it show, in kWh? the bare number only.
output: 190.7
